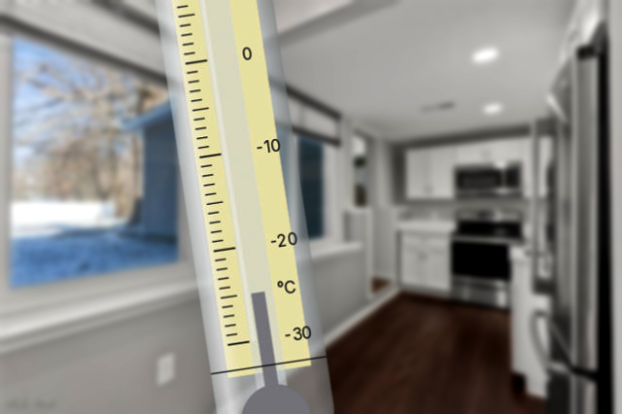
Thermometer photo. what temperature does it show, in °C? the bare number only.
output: -25
